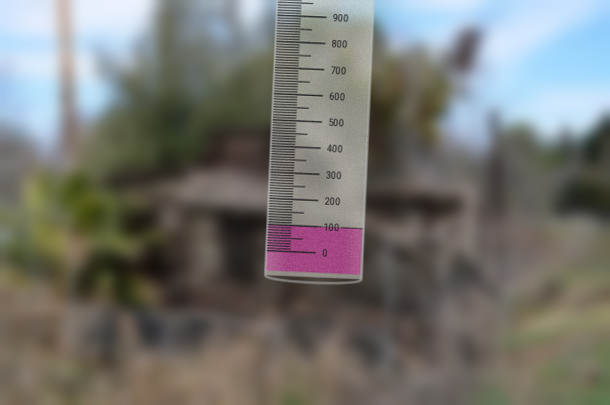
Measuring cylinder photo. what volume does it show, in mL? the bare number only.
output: 100
